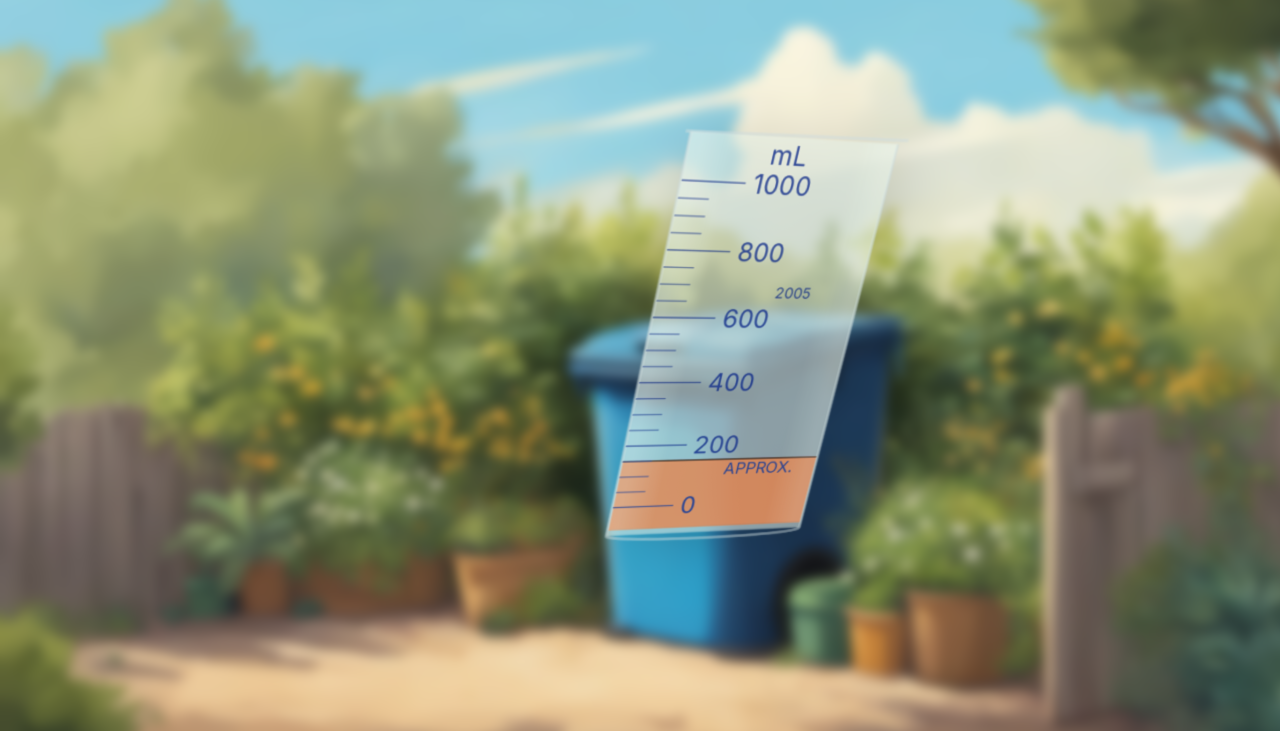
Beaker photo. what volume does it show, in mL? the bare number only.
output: 150
